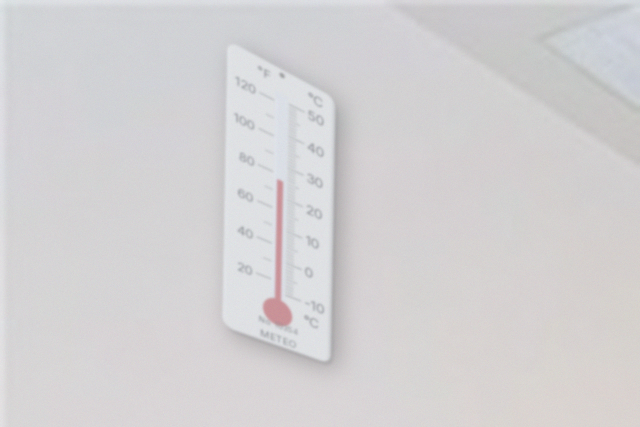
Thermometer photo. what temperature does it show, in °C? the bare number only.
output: 25
